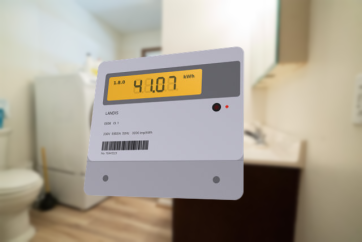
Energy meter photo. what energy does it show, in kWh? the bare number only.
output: 41.07
